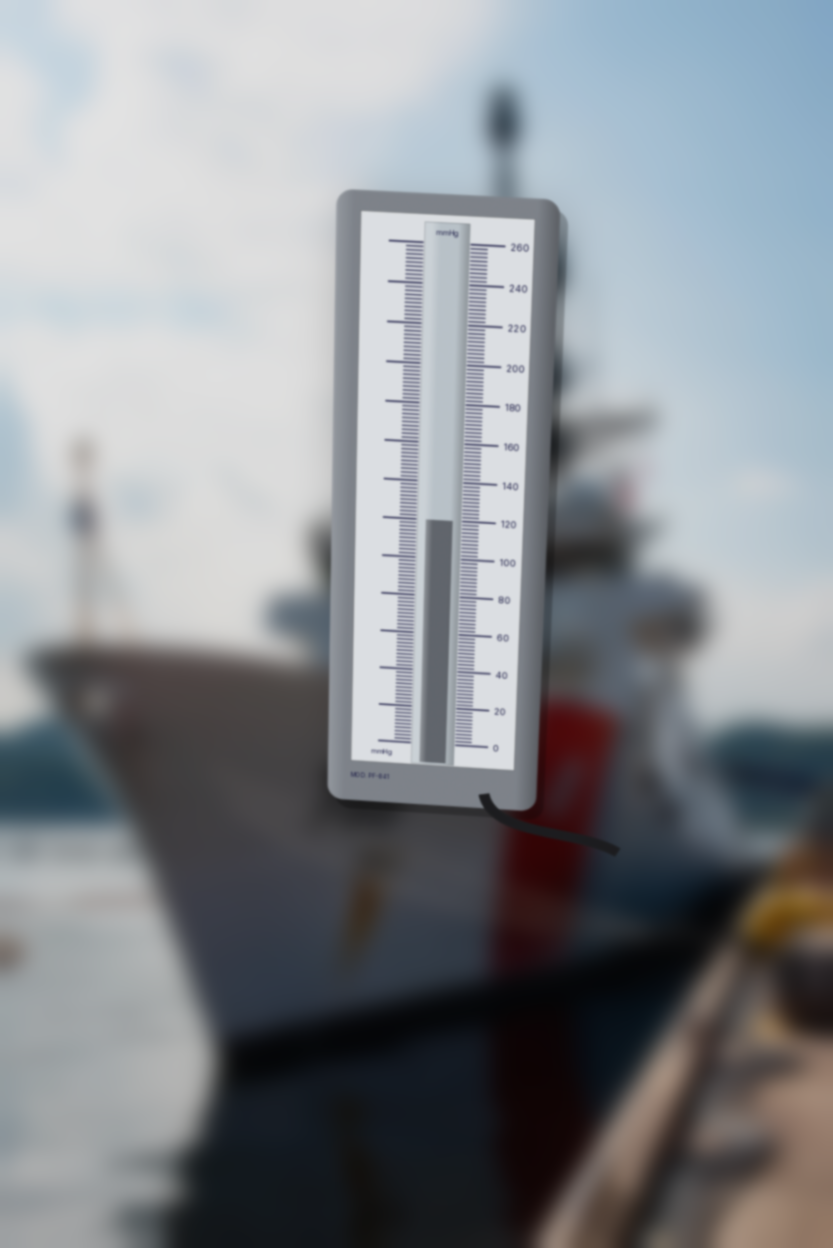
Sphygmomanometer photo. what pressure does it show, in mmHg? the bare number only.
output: 120
